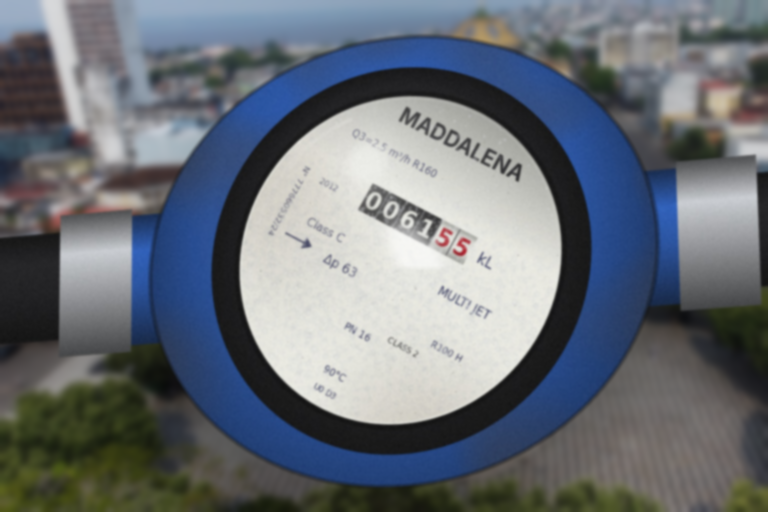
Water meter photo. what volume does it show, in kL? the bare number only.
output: 61.55
